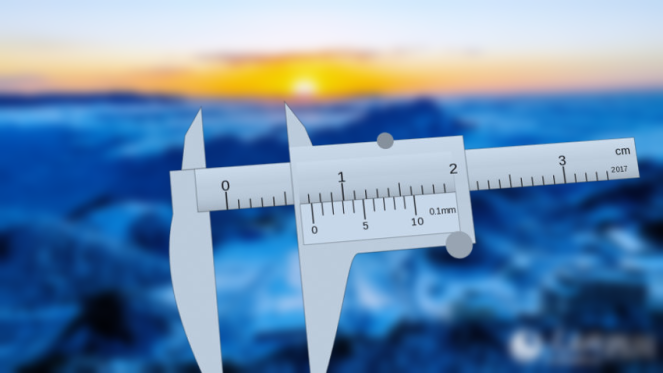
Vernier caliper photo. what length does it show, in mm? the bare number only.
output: 7.2
